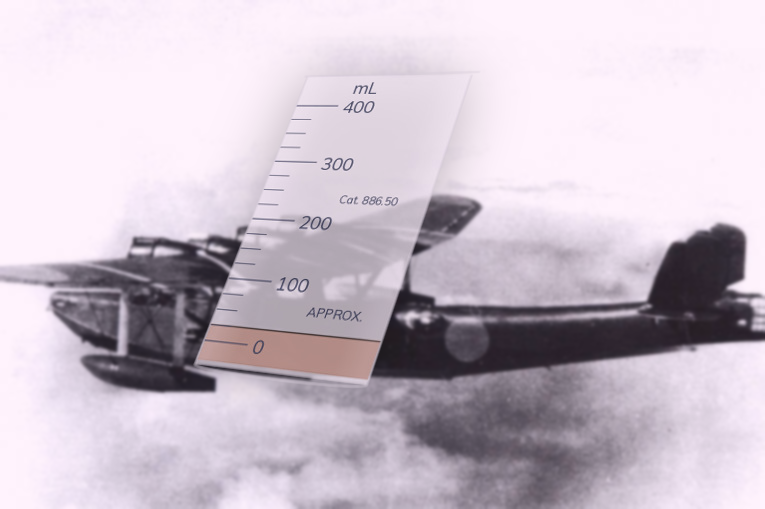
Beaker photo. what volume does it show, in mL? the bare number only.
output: 25
